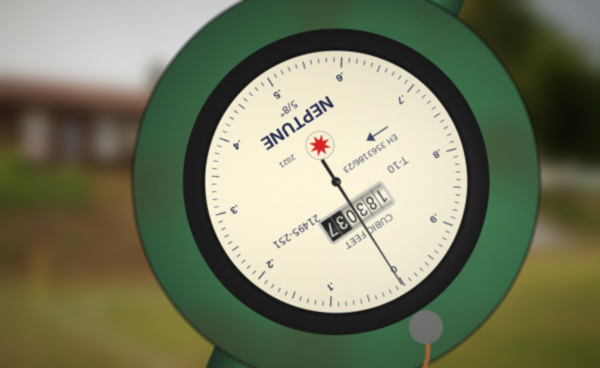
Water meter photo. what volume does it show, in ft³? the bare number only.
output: 183037.00
